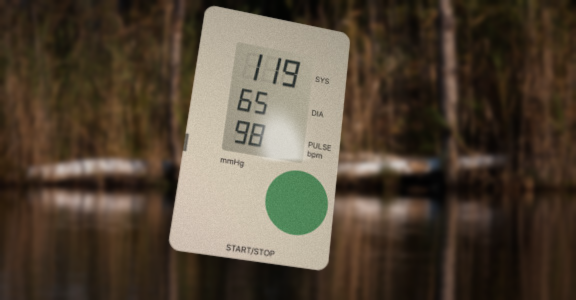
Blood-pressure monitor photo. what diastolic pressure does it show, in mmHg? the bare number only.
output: 65
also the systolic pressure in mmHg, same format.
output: 119
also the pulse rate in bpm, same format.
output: 98
